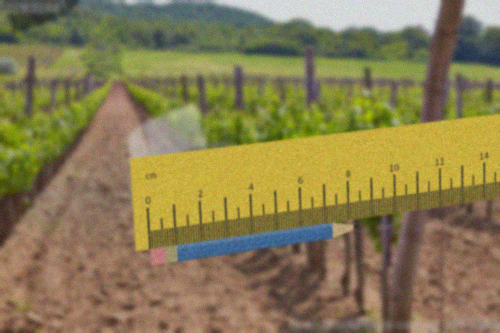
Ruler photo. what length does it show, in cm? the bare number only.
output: 8.5
